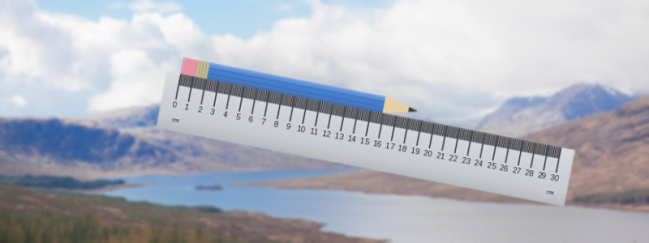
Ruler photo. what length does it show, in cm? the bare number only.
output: 18.5
